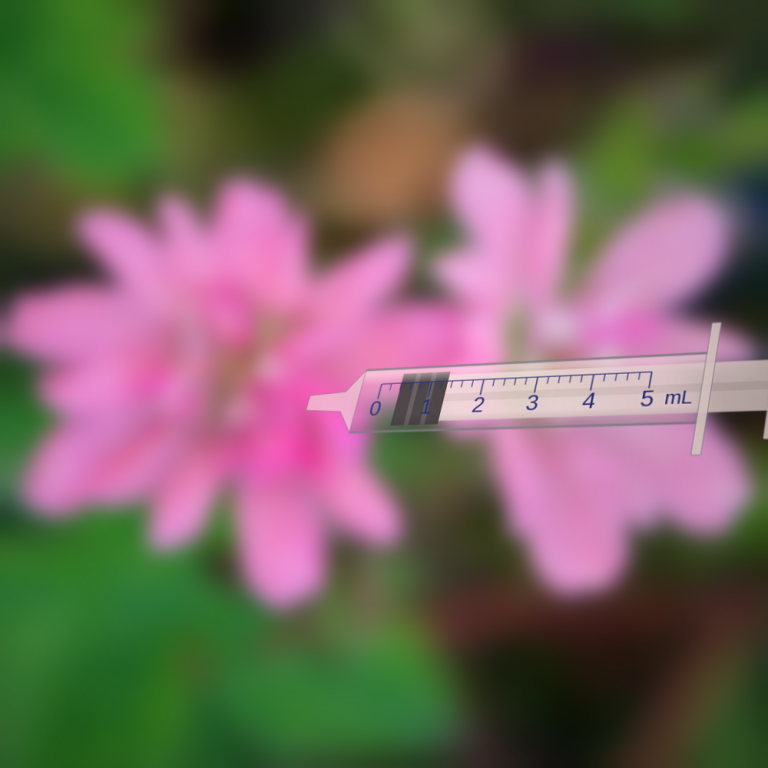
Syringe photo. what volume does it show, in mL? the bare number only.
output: 0.4
